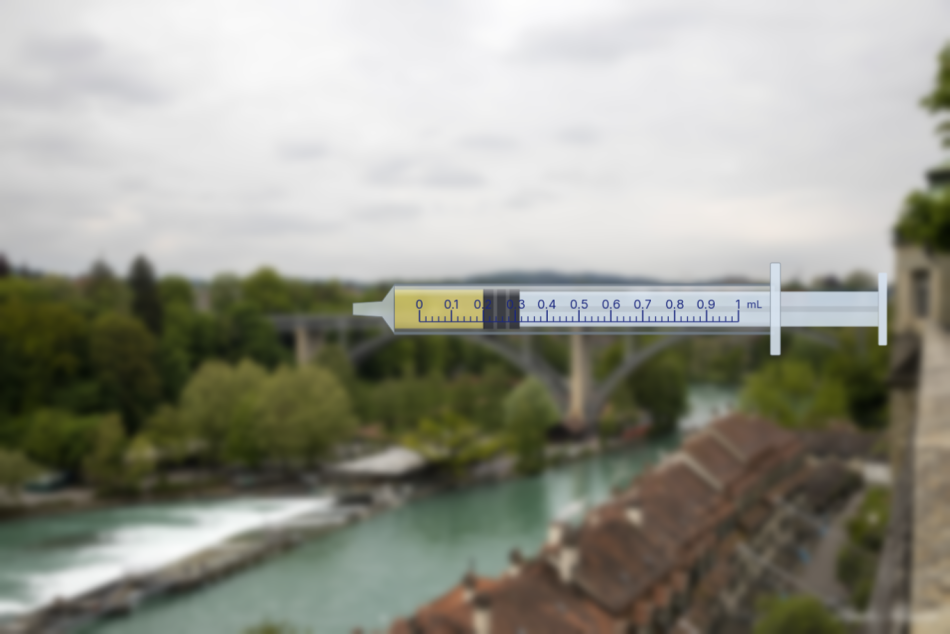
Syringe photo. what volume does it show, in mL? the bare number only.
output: 0.2
